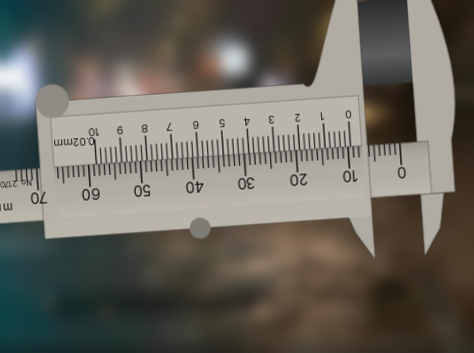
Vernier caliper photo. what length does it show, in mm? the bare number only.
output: 9.5
